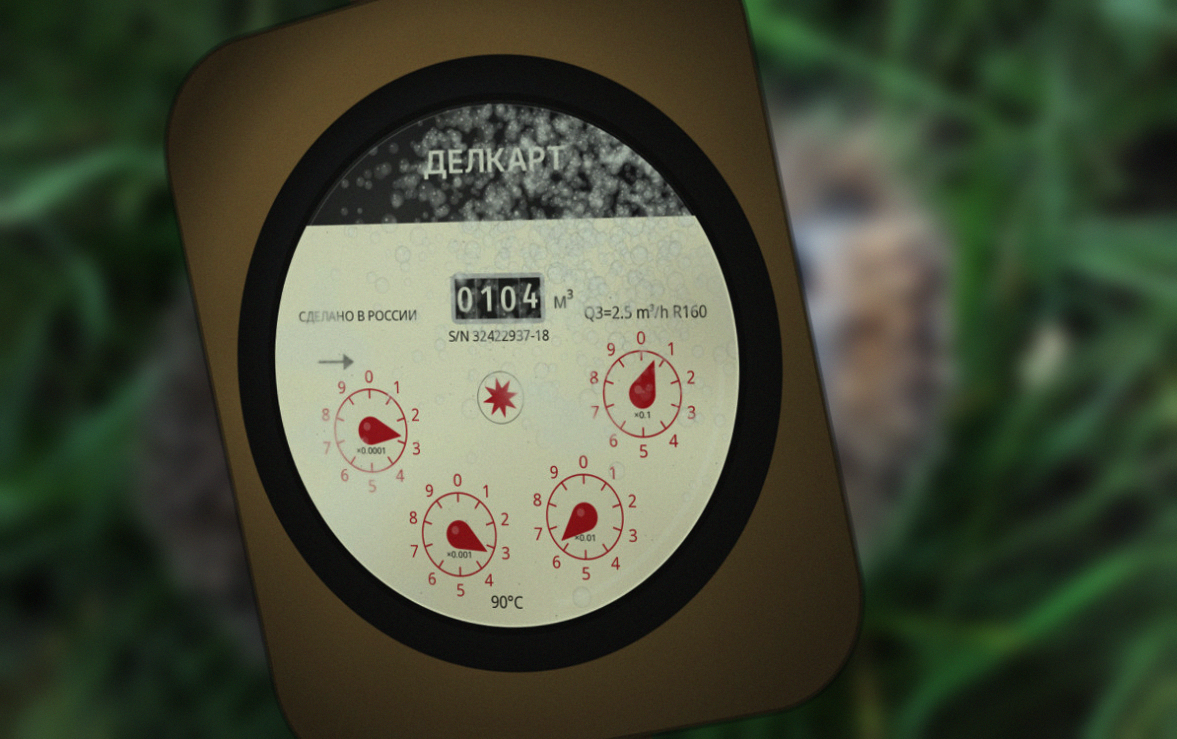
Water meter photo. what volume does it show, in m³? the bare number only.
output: 104.0632
